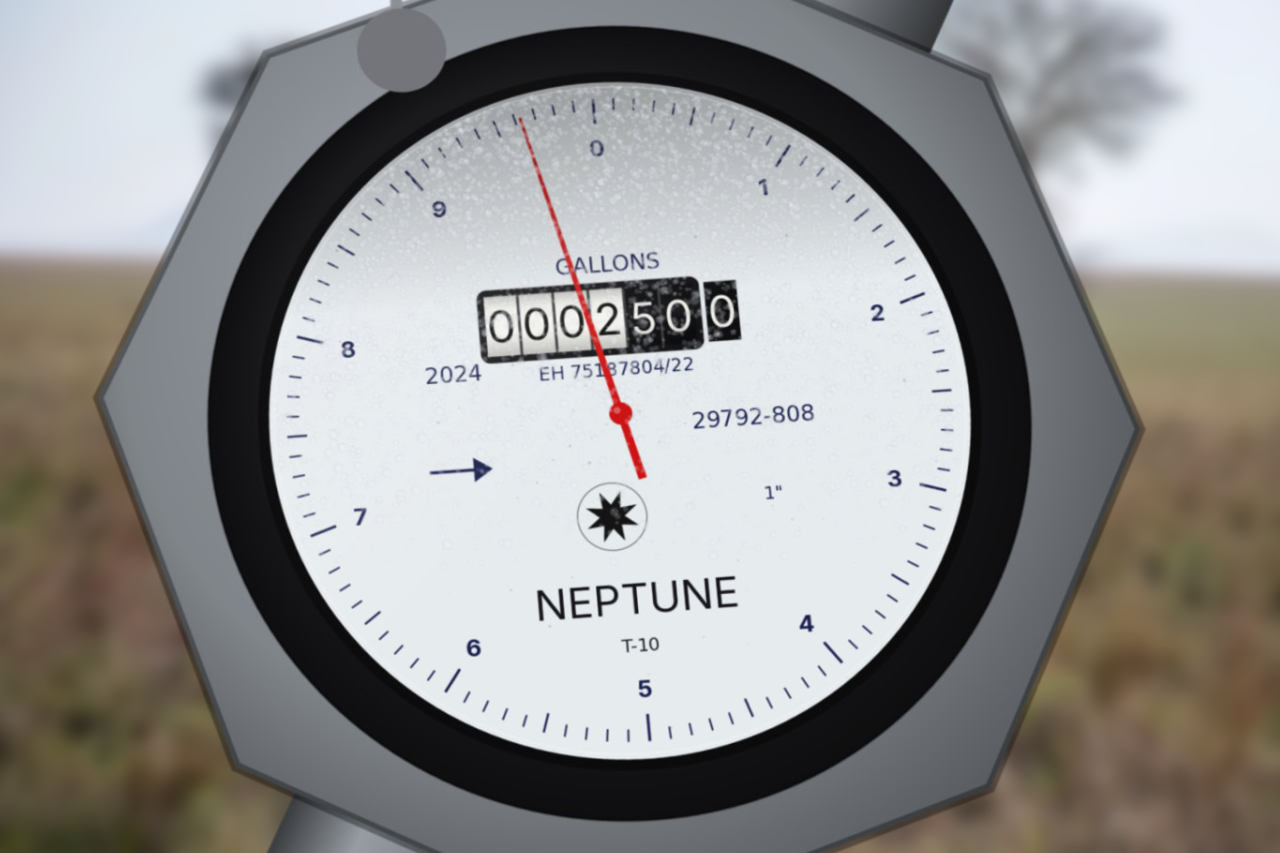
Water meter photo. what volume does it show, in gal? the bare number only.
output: 2499.6
